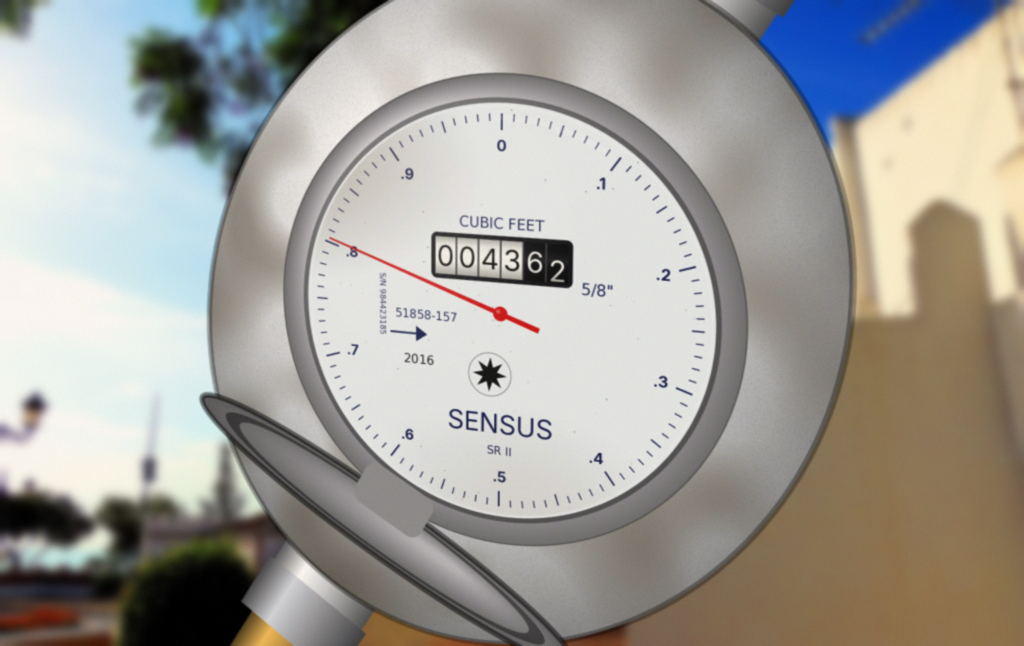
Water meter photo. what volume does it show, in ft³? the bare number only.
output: 4361.80
